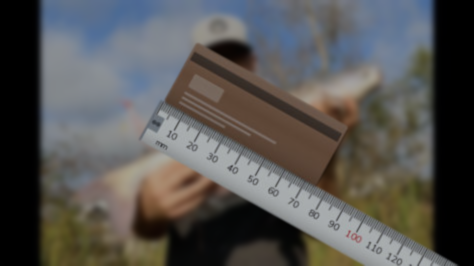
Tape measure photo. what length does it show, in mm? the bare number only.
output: 75
